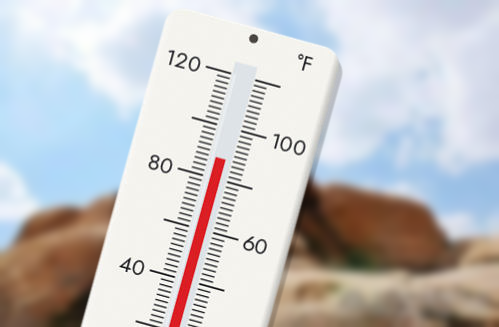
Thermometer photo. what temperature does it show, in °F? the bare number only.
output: 88
